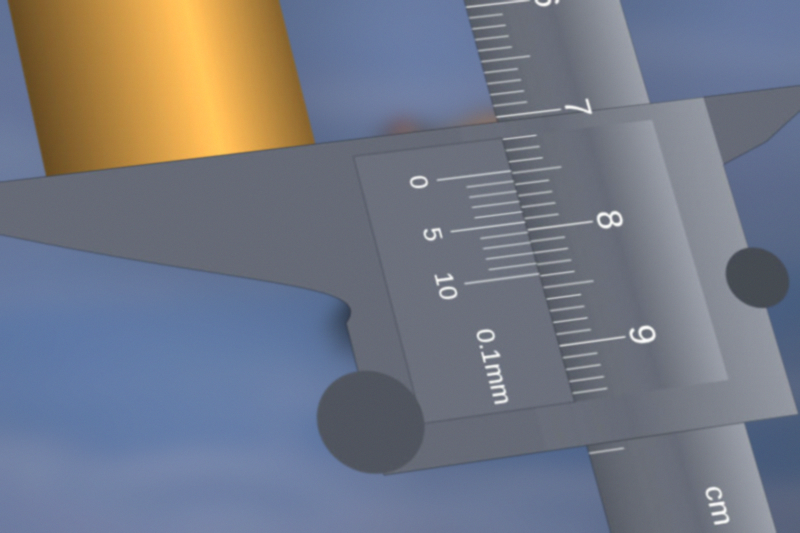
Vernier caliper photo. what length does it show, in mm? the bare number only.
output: 74.8
